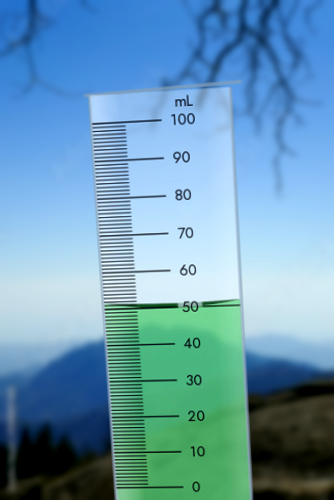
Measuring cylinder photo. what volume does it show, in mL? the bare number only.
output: 50
